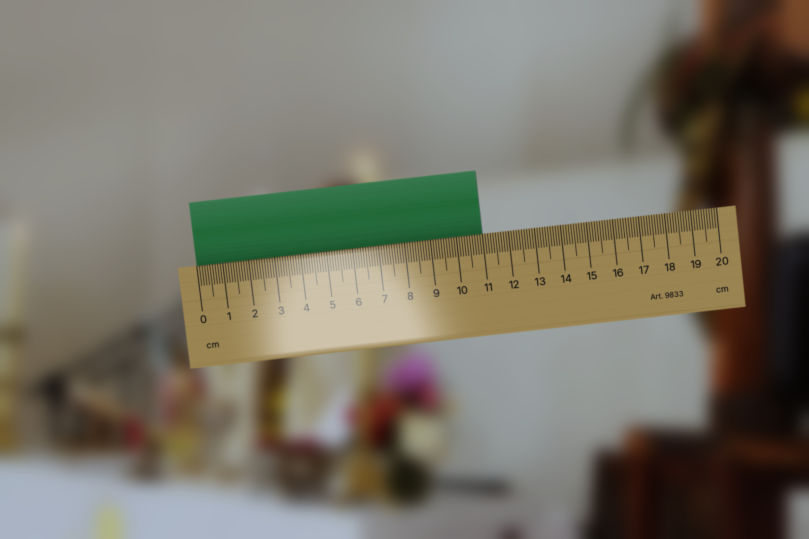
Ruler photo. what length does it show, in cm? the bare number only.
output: 11
